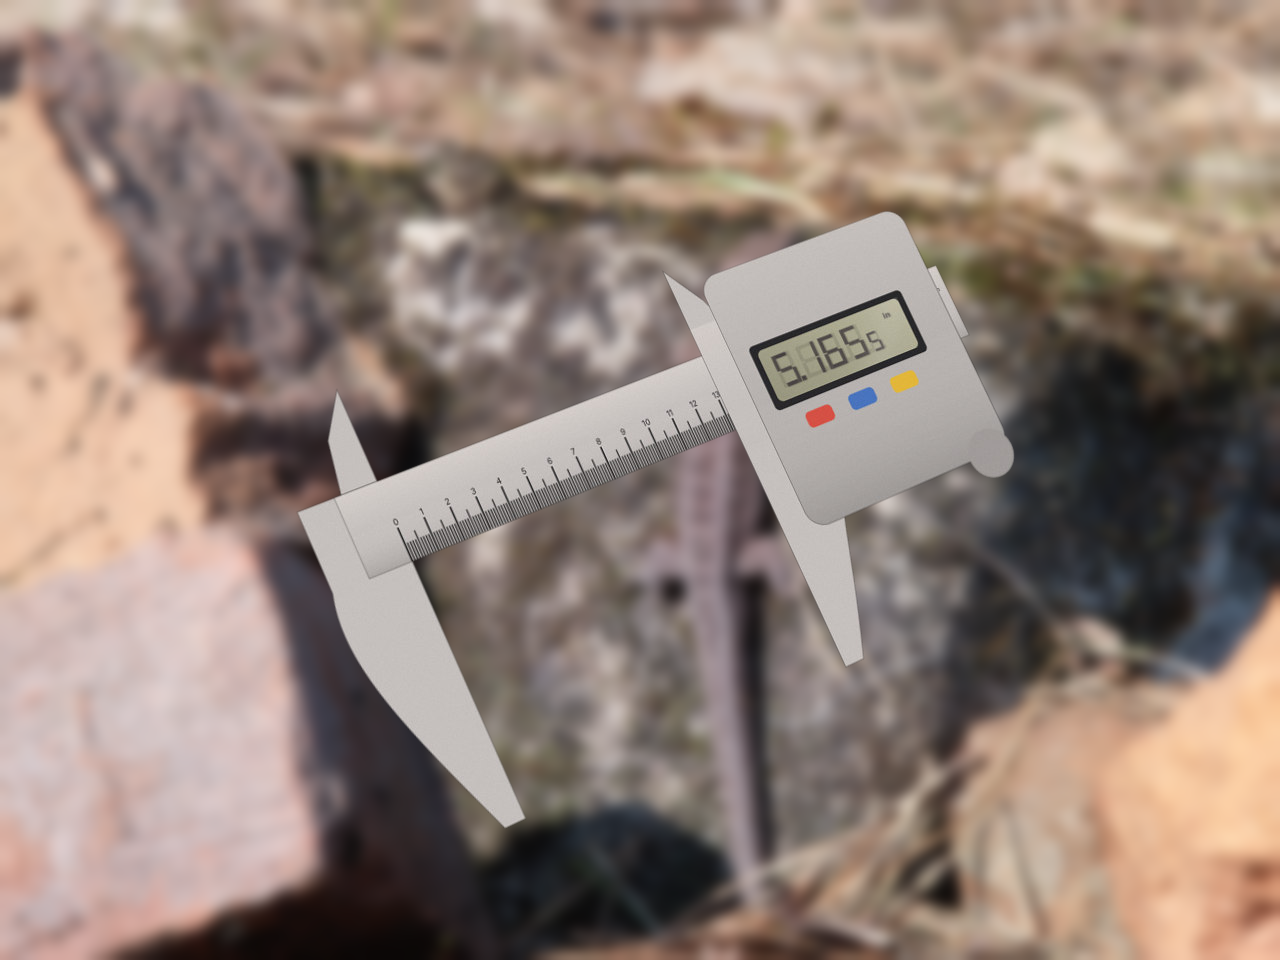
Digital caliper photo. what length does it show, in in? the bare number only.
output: 5.1655
